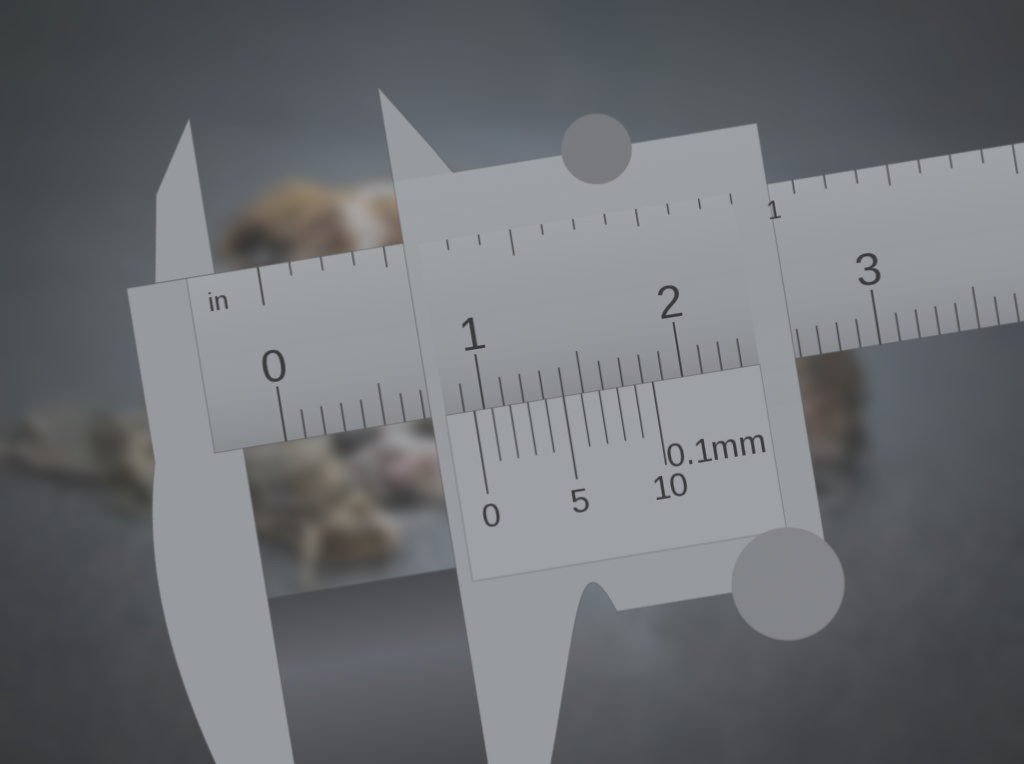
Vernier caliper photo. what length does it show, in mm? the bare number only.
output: 9.5
